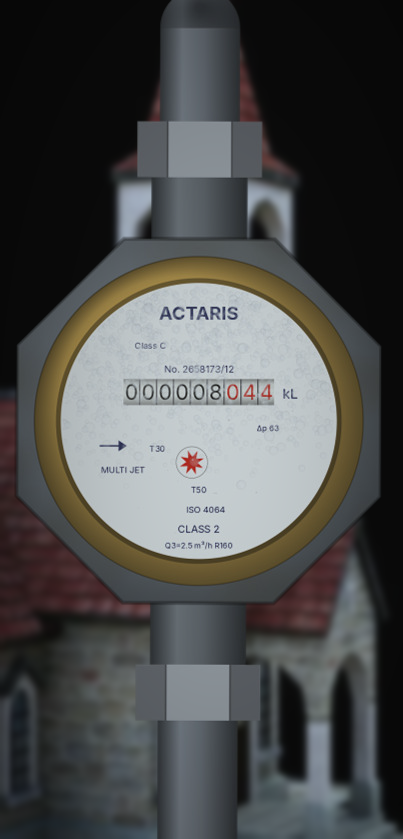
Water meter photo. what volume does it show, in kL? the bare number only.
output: 8.044
